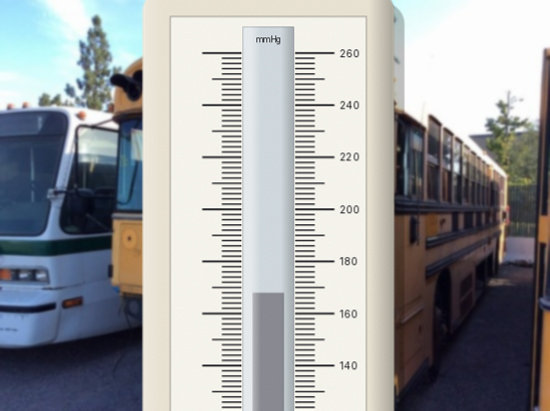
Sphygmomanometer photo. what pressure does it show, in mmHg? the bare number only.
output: 168
